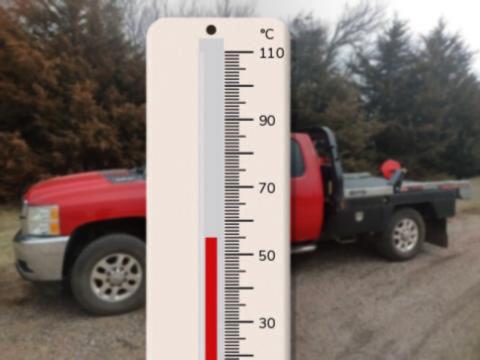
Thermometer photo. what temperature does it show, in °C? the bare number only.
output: 55
